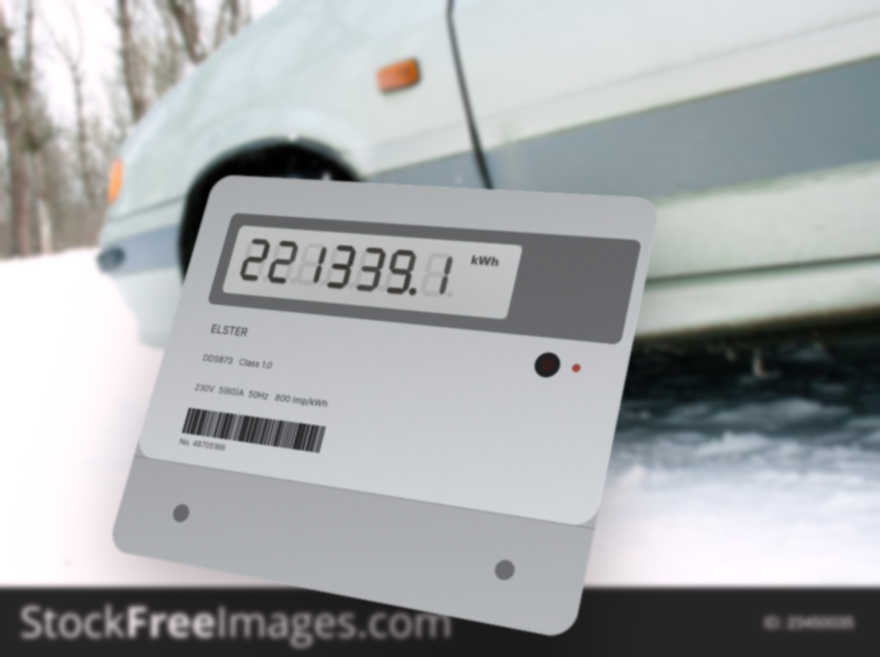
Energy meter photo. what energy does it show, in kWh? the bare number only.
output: 221339.1
